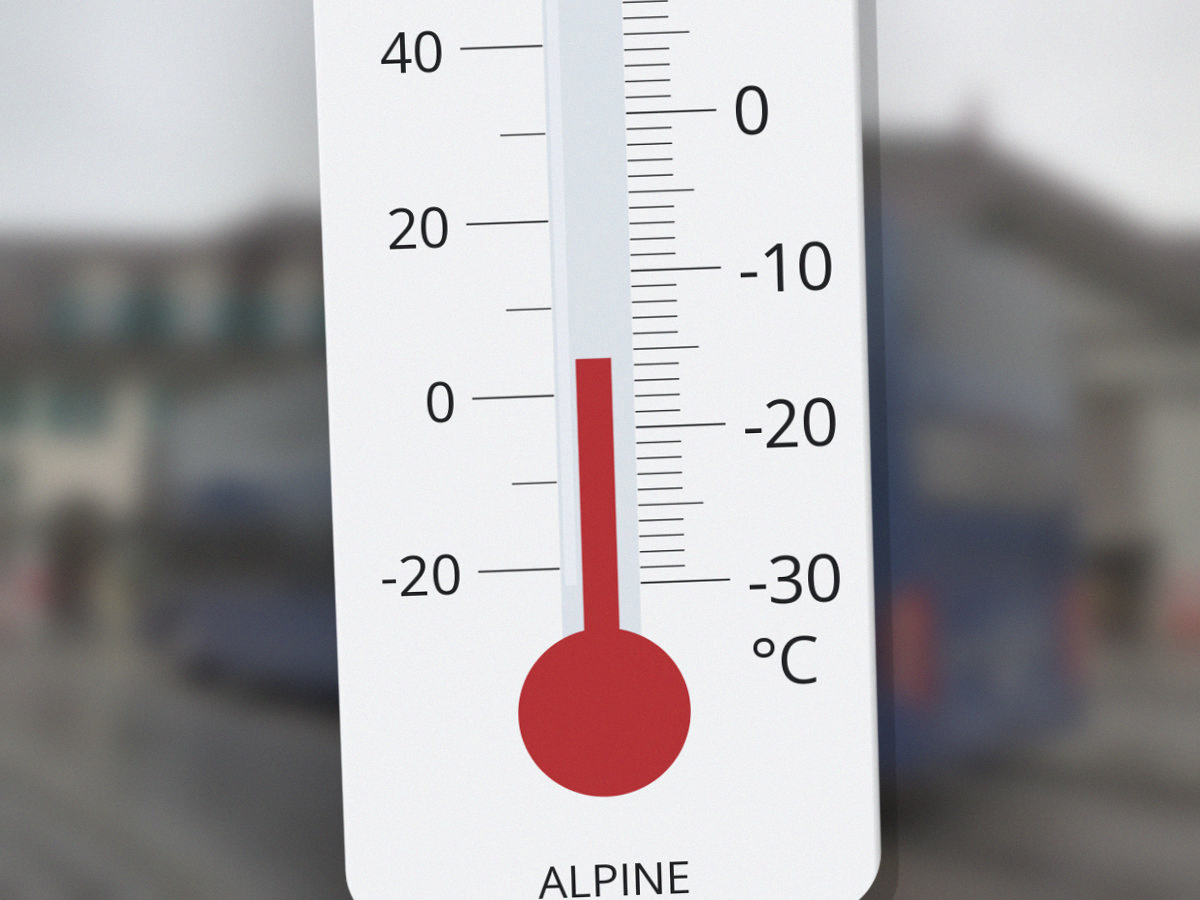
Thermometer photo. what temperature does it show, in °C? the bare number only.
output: -15.5
